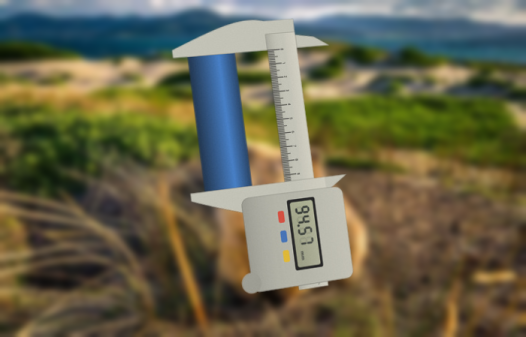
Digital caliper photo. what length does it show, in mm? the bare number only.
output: 94.57
